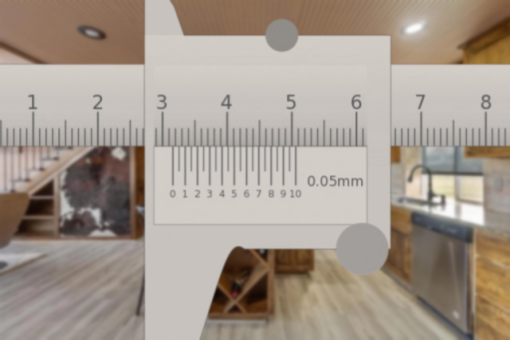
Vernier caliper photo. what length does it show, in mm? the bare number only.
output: 31.6
